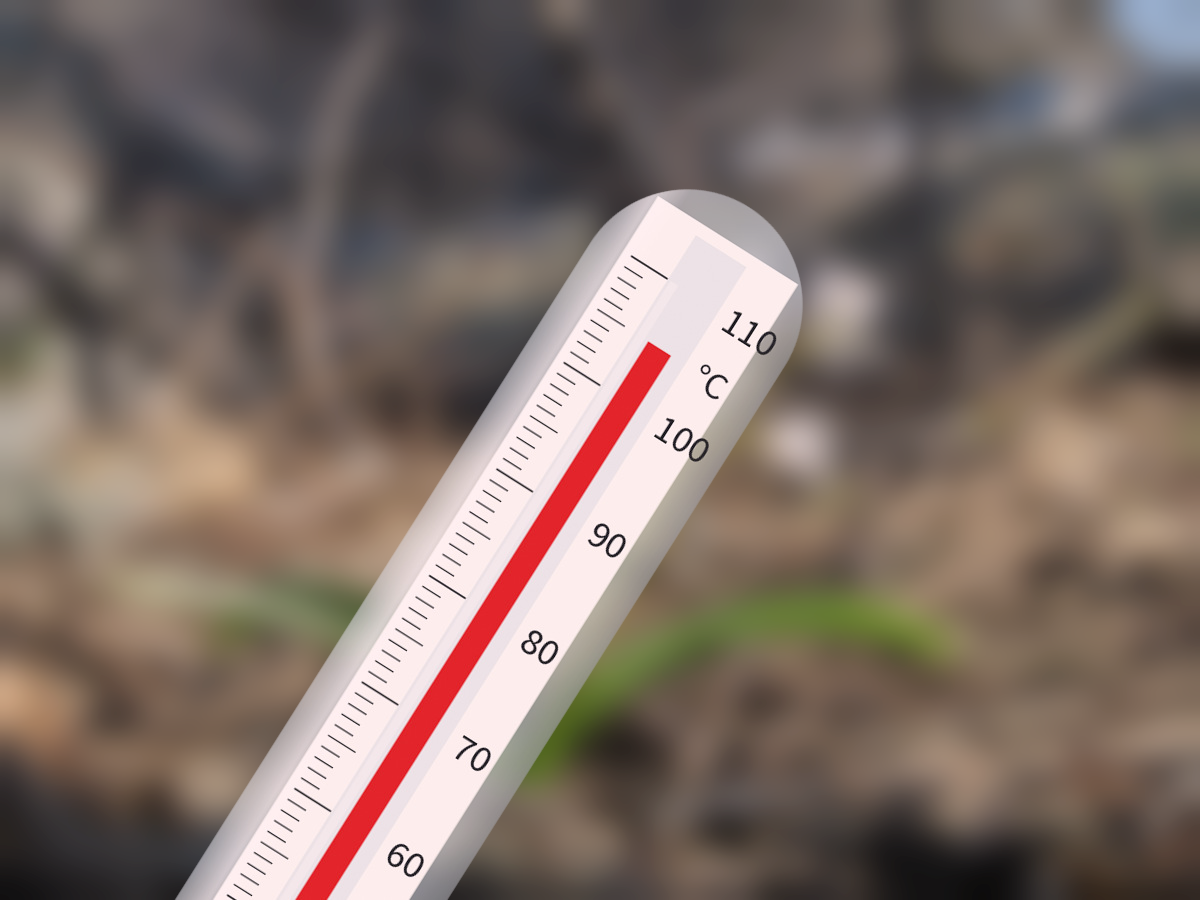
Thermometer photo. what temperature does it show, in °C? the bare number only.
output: 105
